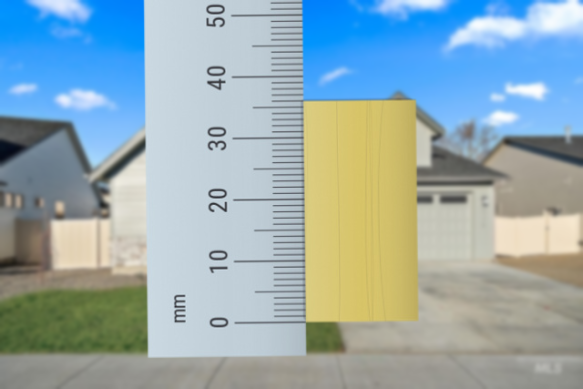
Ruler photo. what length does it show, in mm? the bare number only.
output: 36
